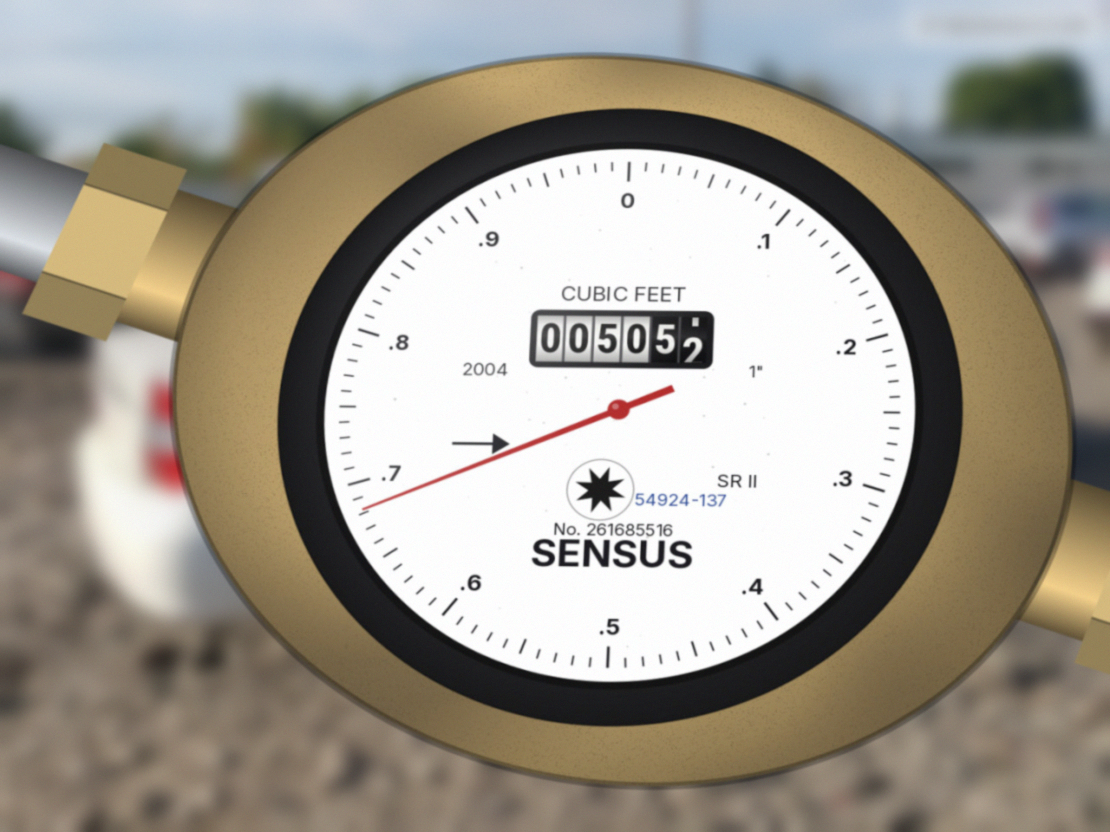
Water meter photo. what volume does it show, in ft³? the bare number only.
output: 5051.68
